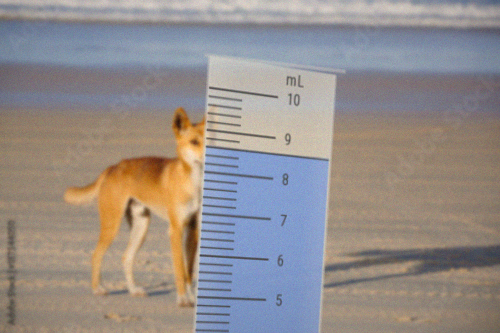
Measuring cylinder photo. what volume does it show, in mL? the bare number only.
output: 8.6
